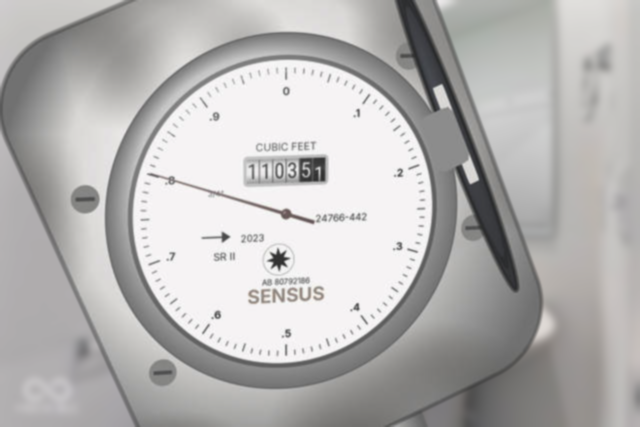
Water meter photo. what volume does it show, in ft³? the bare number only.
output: 110350.80
